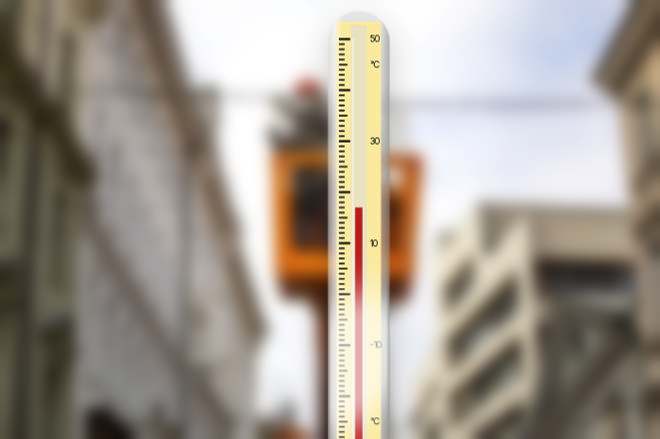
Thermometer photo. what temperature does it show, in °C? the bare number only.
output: 17
